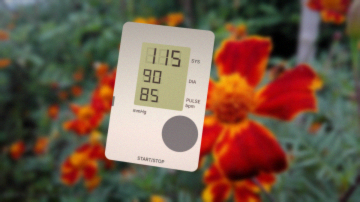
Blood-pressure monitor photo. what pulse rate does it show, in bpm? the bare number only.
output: 85
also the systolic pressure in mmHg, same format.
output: 115
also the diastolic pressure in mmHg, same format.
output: 90
